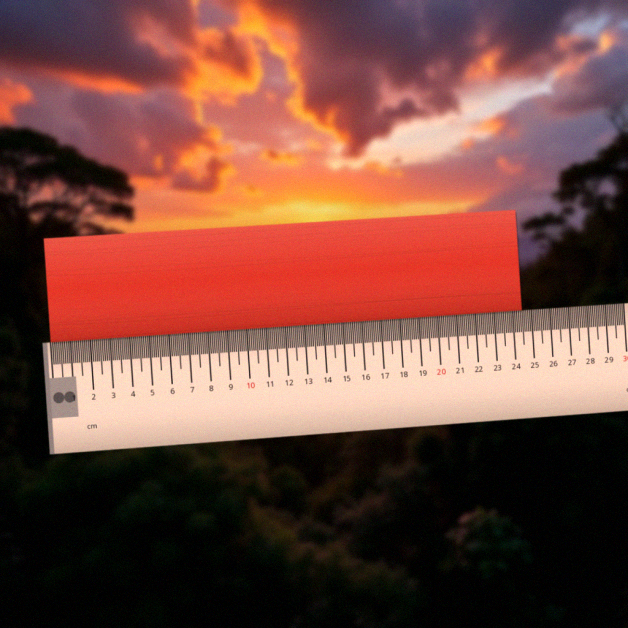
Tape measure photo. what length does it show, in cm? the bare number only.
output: 24.5
